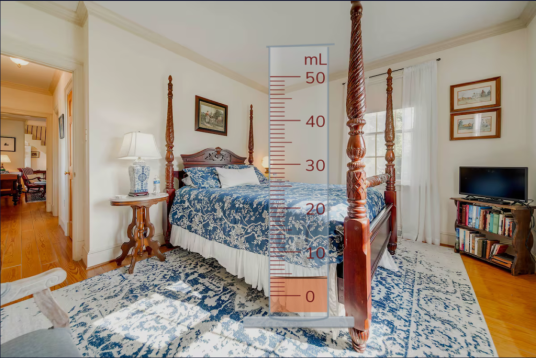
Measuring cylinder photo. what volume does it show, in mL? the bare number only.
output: 4
